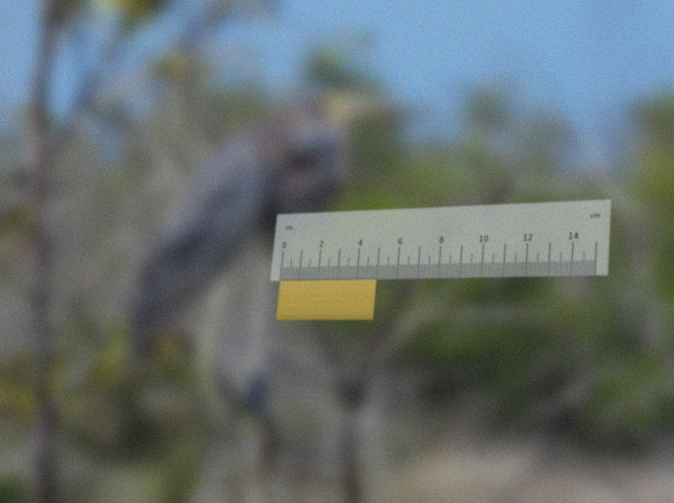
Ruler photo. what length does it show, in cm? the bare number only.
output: 5
